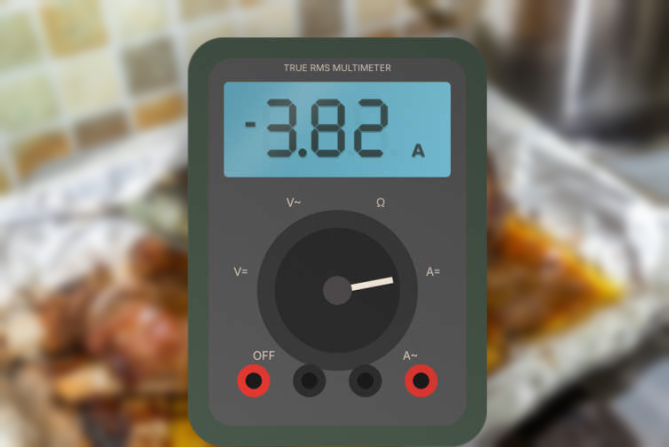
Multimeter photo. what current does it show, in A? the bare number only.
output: -3.82
